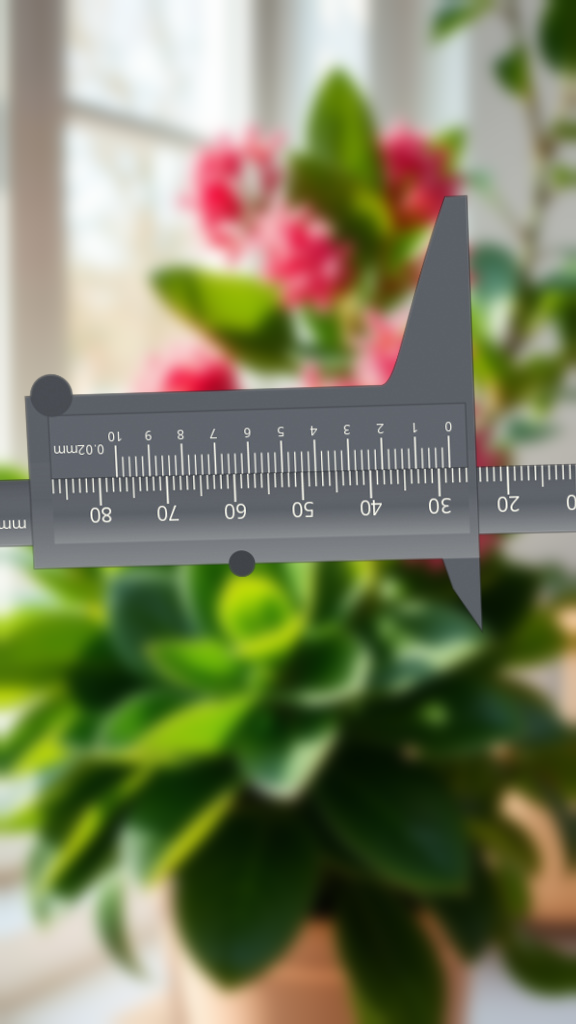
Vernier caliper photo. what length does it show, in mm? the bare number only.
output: 28.4
